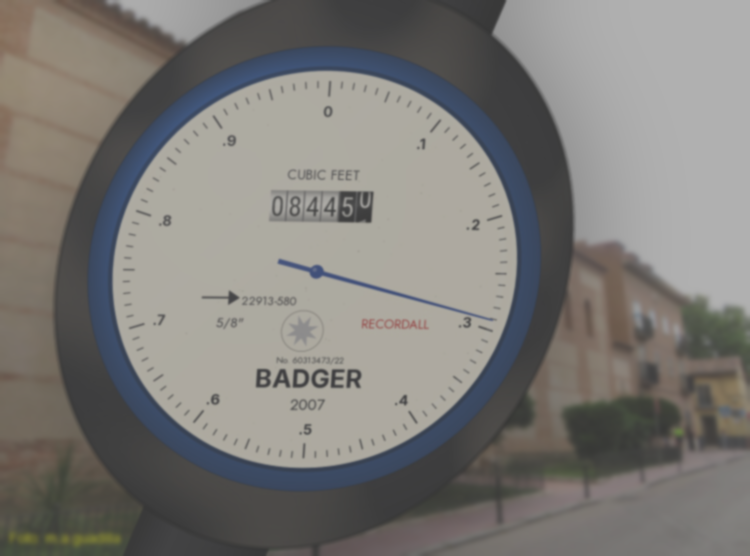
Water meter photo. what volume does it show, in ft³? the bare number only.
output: 84450.29
